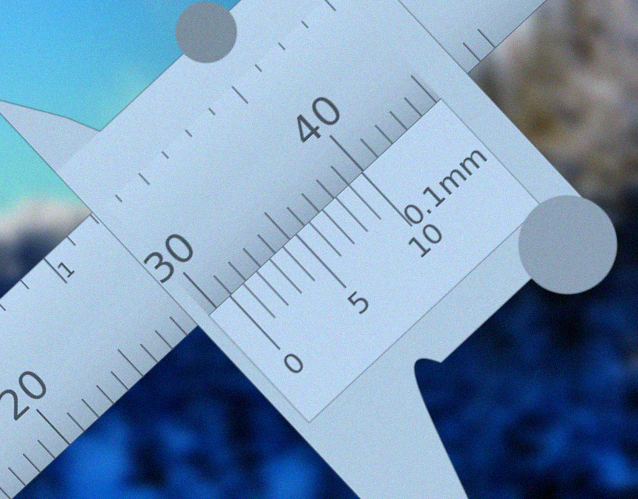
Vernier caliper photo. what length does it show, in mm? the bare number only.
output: 30.9
